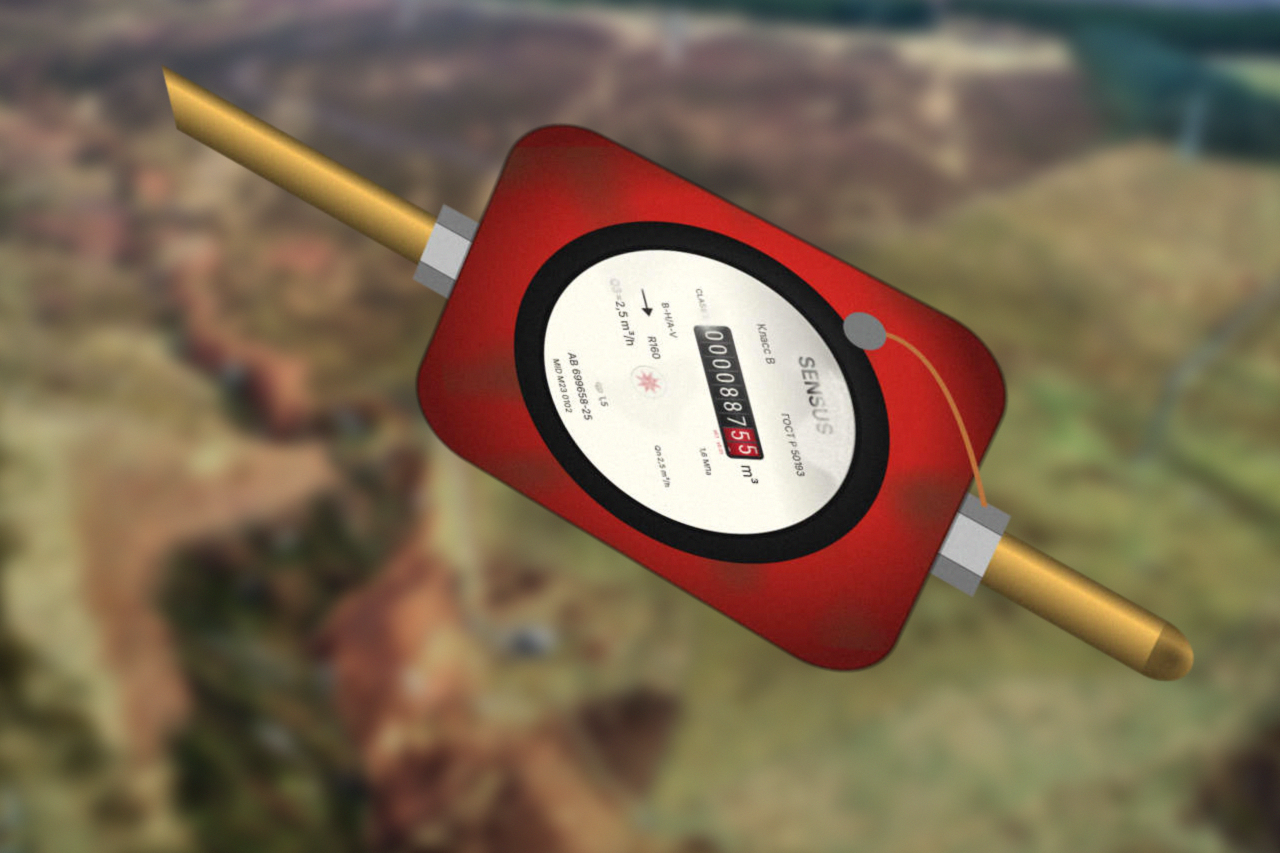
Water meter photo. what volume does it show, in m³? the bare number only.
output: 887.55
